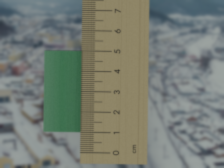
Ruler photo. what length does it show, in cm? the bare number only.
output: 4
